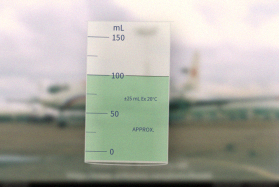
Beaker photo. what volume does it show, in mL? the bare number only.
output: 100
